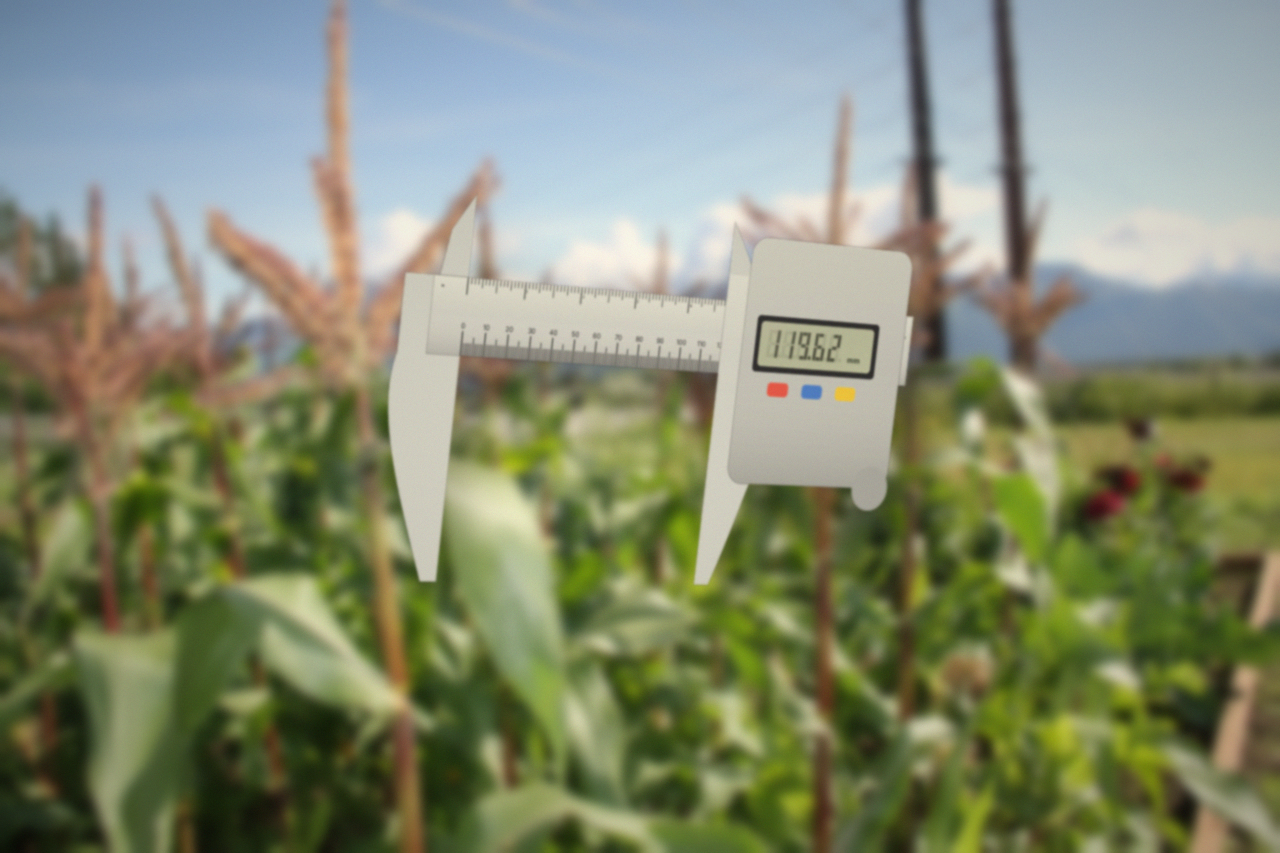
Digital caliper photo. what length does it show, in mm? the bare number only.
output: 119.62
